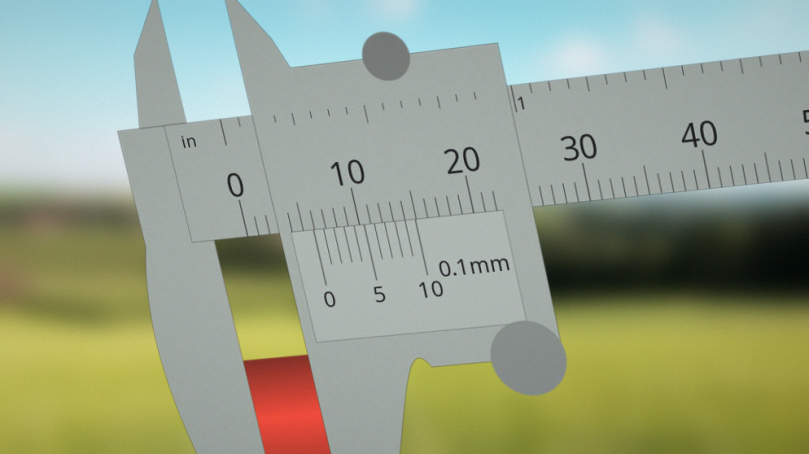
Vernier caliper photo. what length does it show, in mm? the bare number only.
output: 5.9
